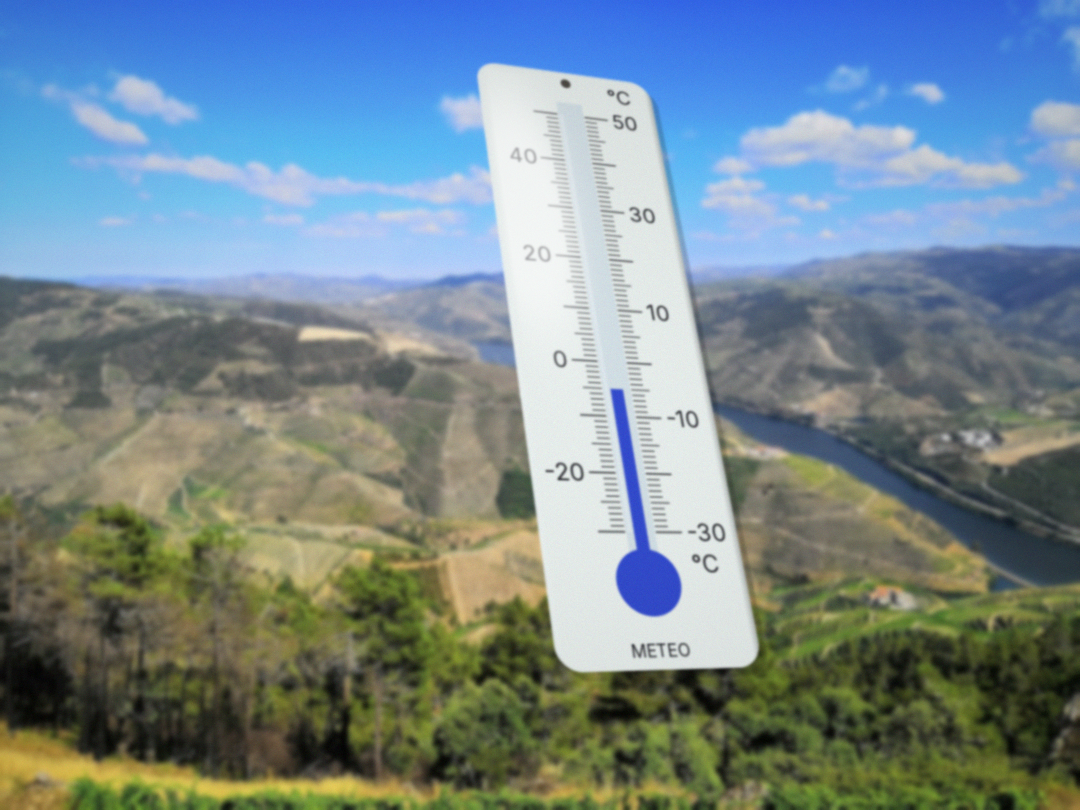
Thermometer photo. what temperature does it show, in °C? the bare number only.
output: -5
